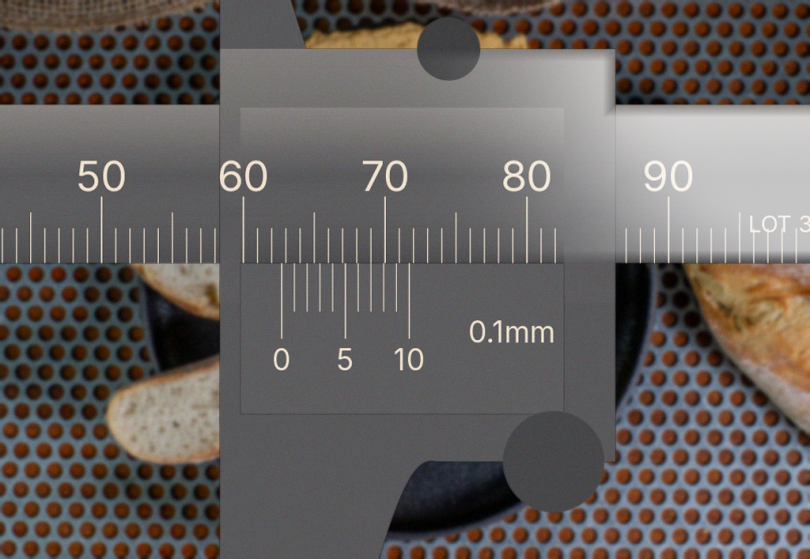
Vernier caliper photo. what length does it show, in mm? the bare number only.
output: 62.7
